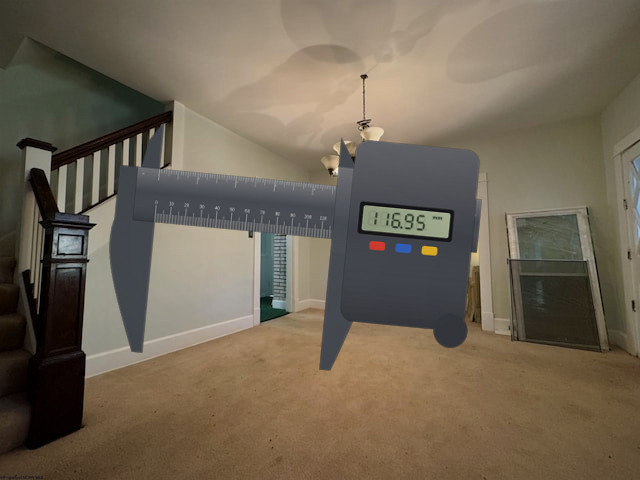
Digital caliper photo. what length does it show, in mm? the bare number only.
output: 116.95
